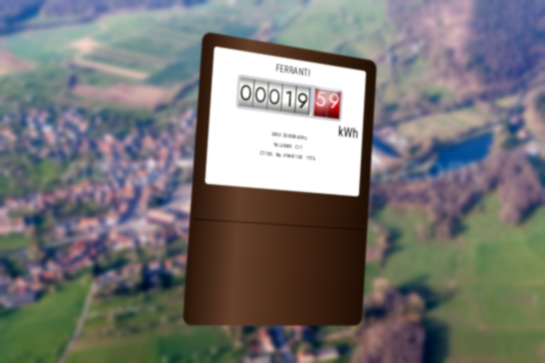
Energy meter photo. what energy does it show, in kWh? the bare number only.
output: 19.59
